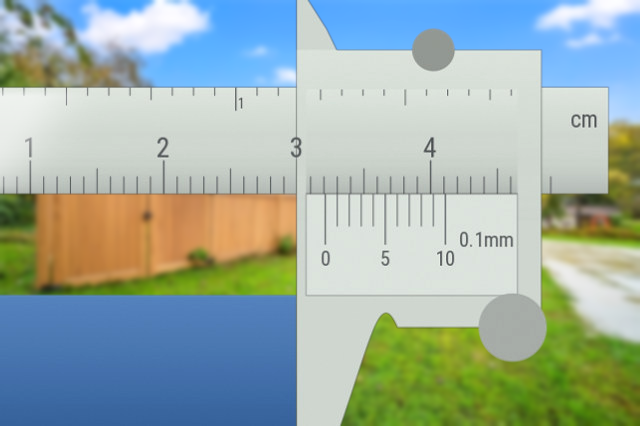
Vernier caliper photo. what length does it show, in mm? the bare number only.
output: 32.1
